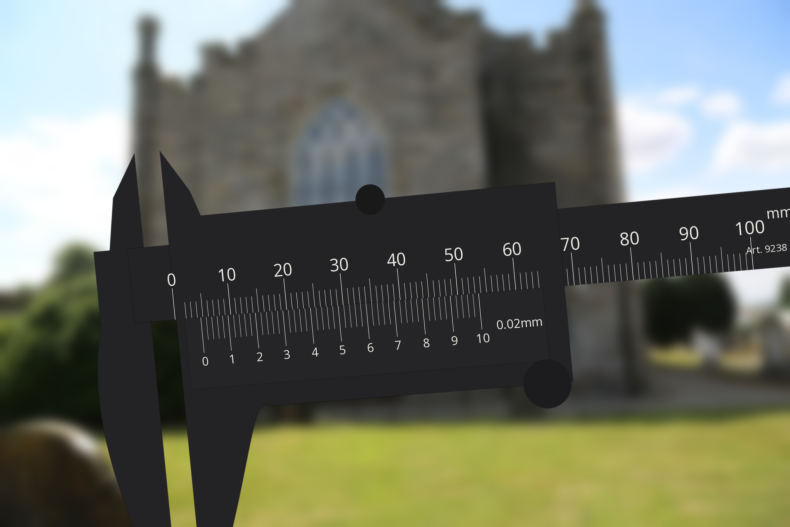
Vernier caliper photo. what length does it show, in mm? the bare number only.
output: 4.6
